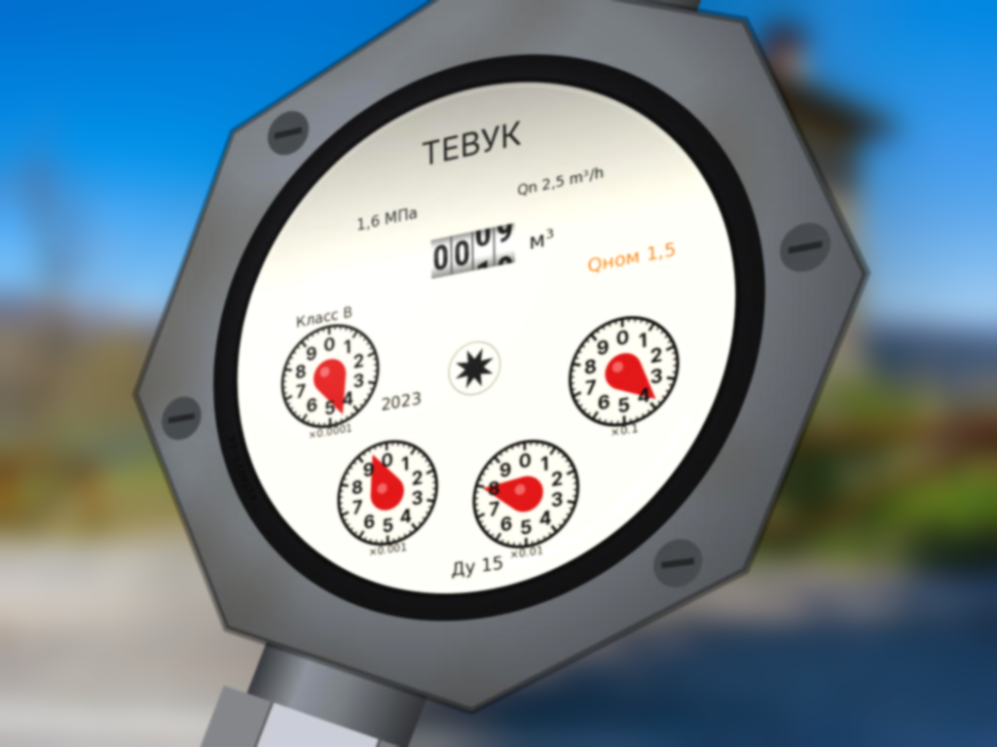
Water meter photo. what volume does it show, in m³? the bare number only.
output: 9.3794
